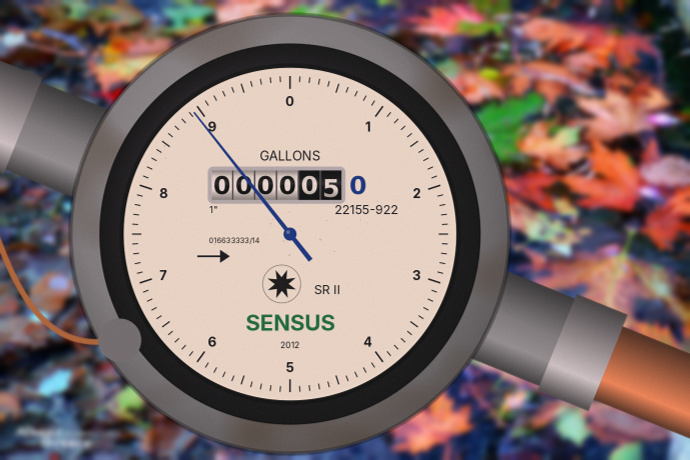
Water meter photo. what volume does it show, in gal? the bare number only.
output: 48.9
